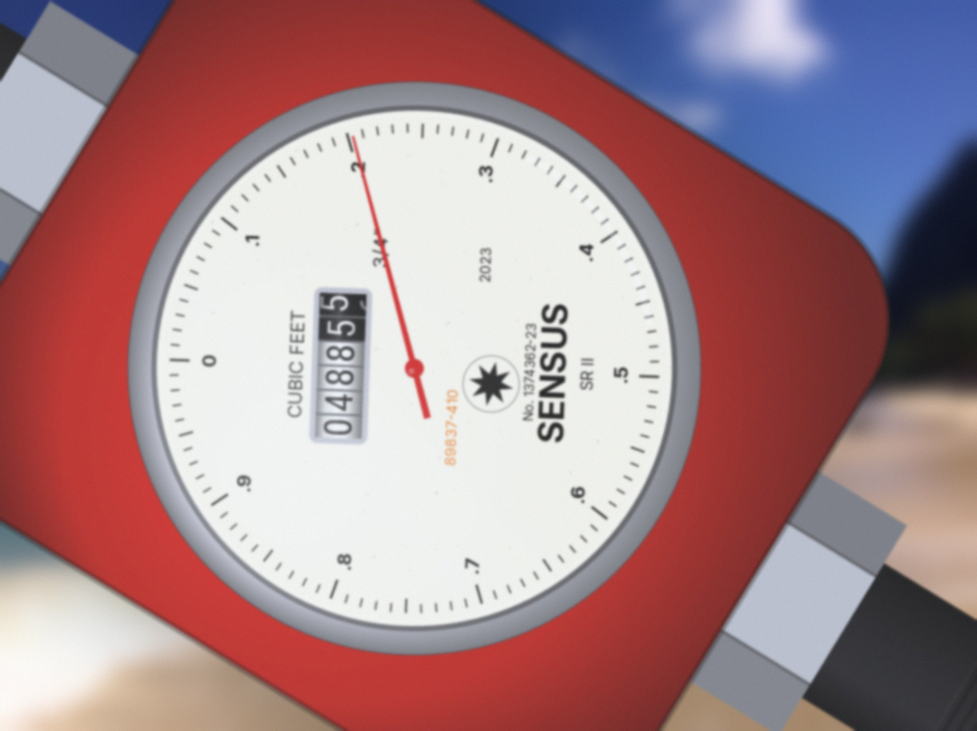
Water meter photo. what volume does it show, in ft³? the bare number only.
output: 48855.20
